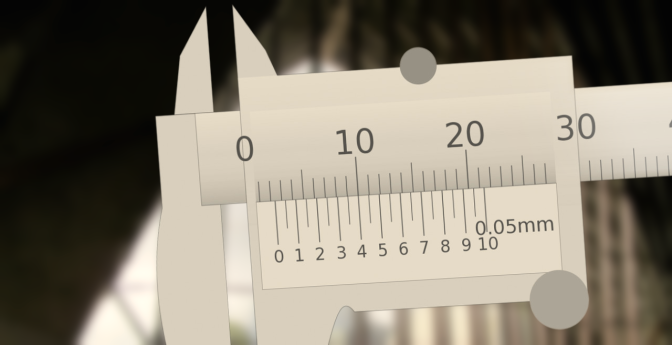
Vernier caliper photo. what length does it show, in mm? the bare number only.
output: 2.4
